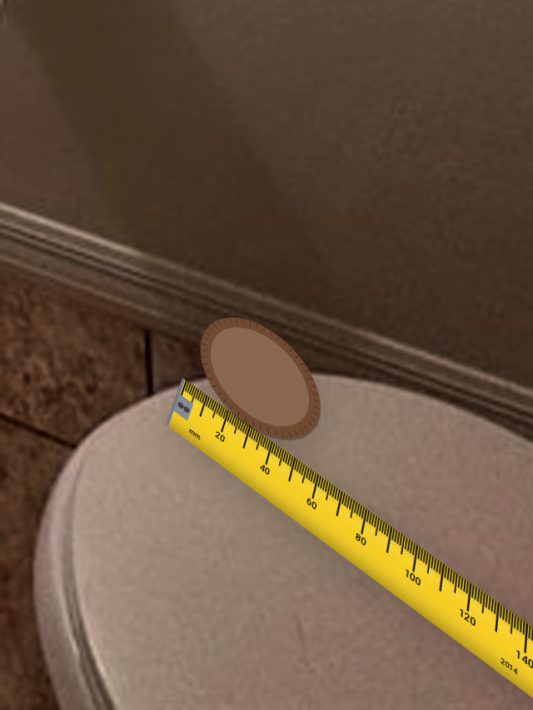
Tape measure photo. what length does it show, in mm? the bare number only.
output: 55
